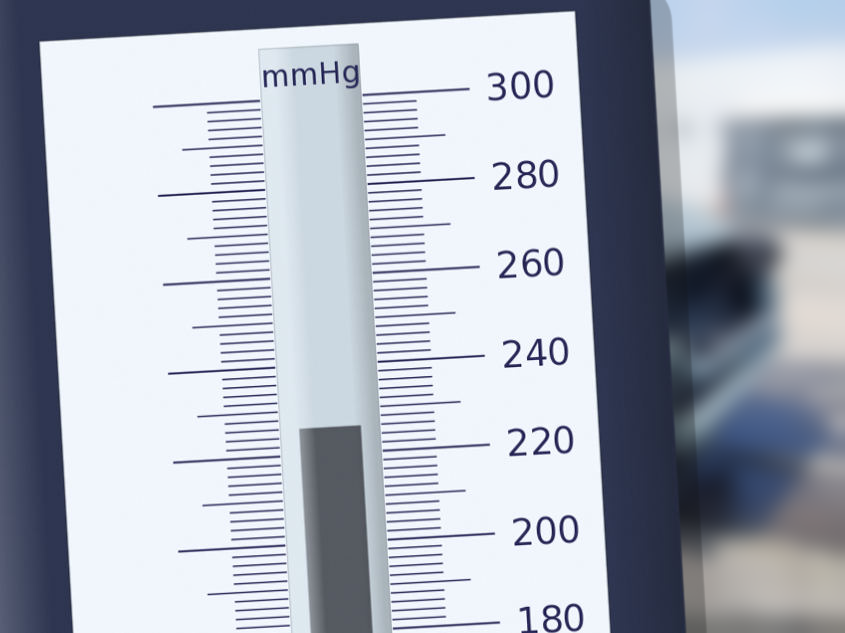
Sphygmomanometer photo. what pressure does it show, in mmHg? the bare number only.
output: 226
